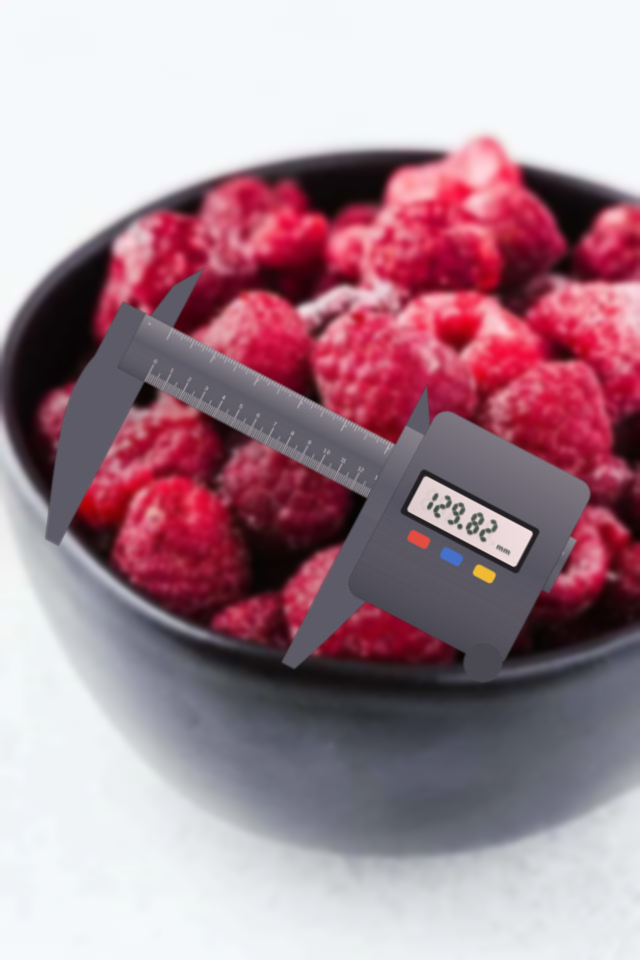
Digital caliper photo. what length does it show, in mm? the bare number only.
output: 129.82
